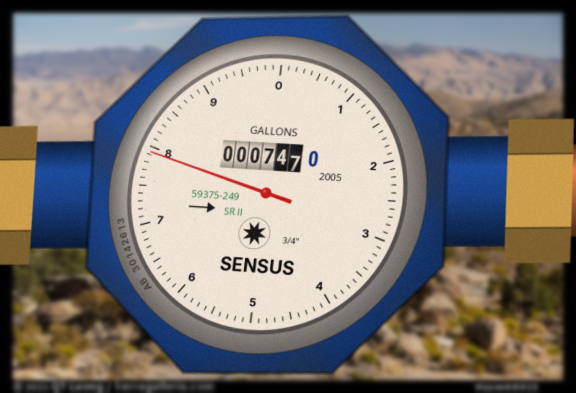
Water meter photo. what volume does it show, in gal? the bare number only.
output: 7467.9
